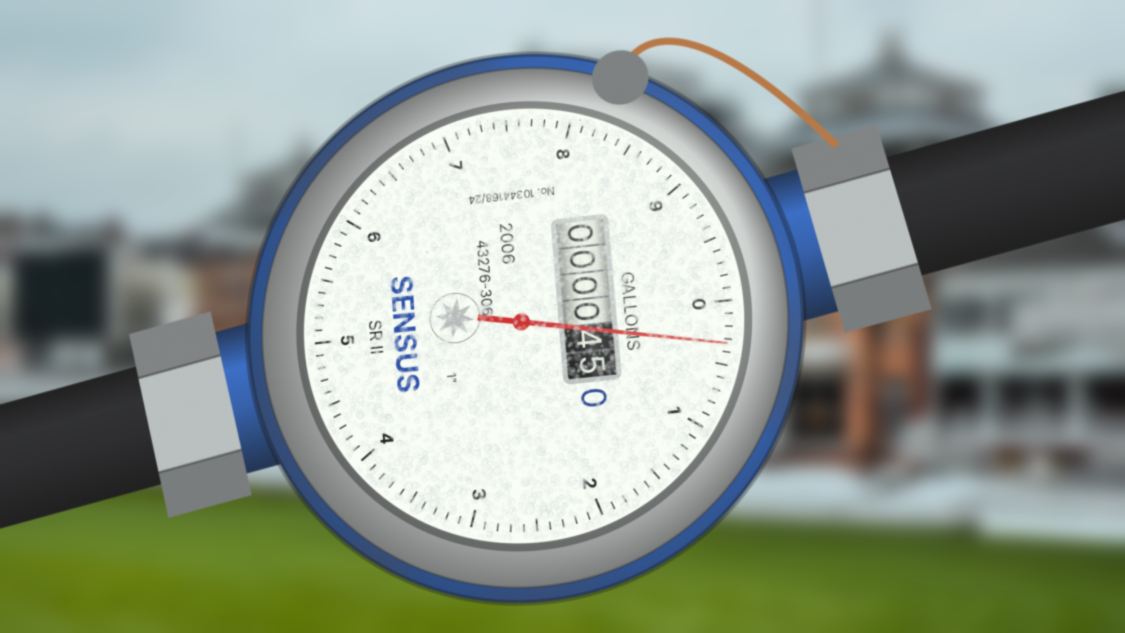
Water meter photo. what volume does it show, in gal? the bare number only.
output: 450.3
